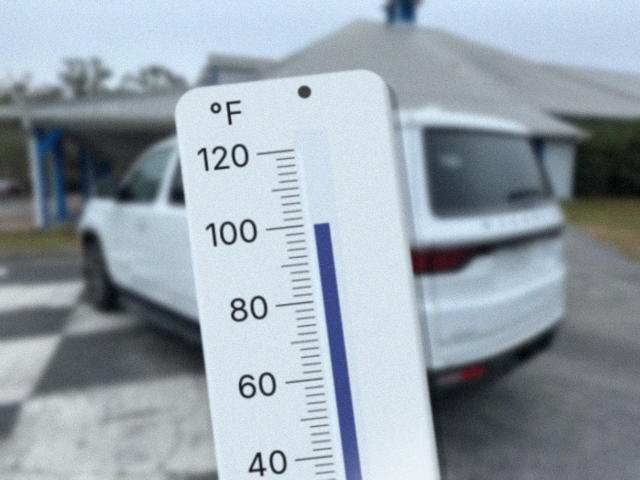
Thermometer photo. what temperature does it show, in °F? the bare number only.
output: 100
